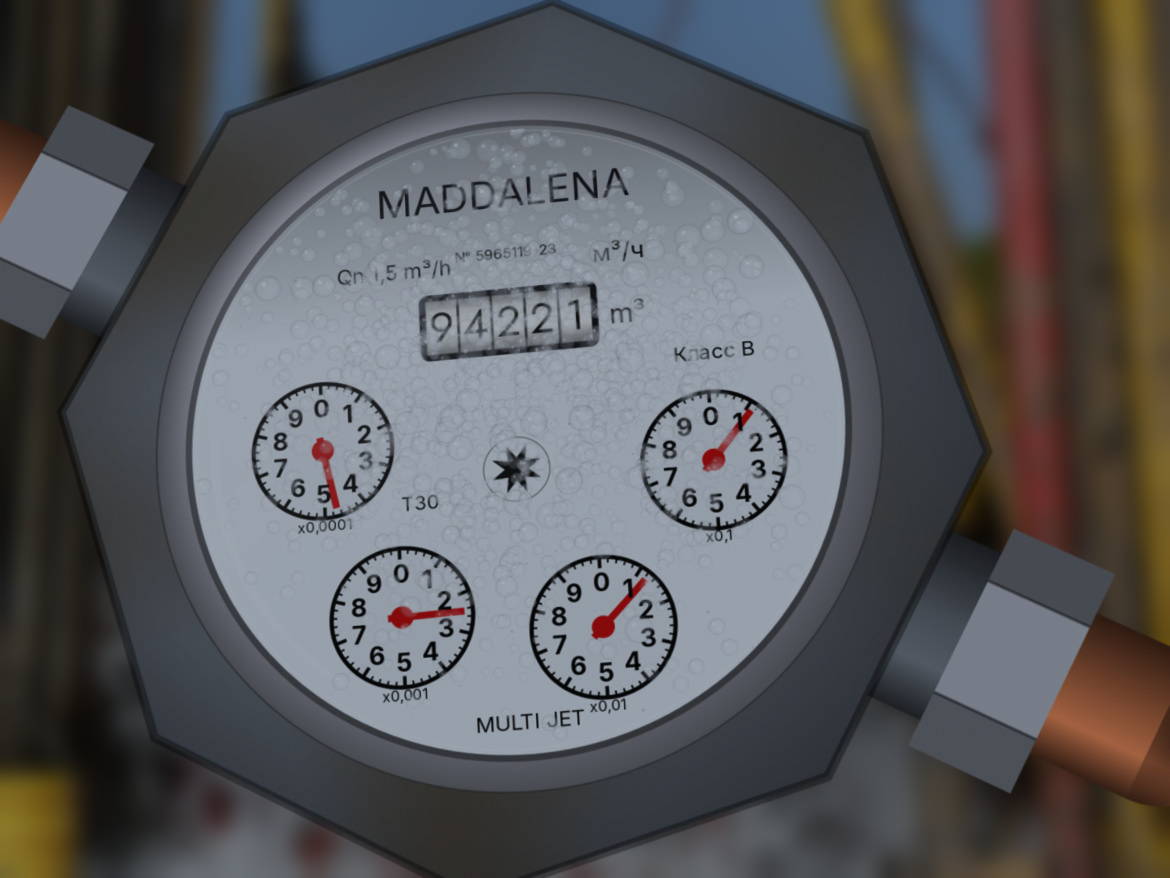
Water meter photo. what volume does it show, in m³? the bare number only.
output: 94221.1124
